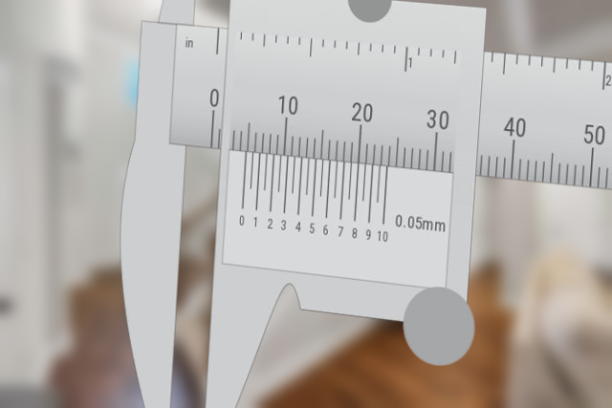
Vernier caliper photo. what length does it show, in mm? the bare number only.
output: 4.8
